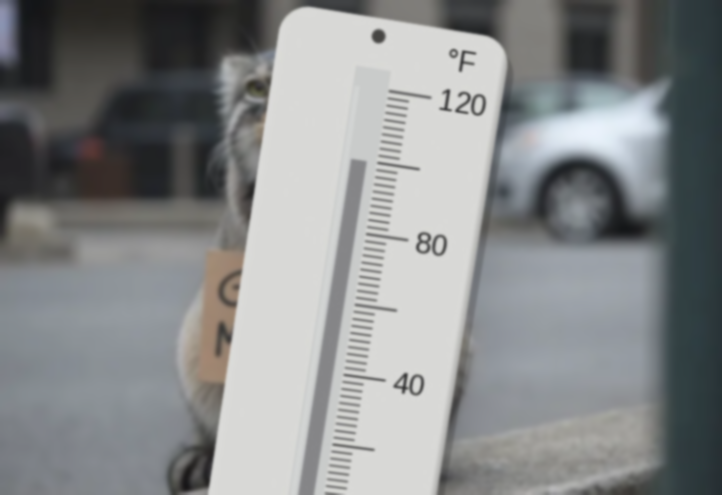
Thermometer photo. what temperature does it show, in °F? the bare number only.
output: 100
